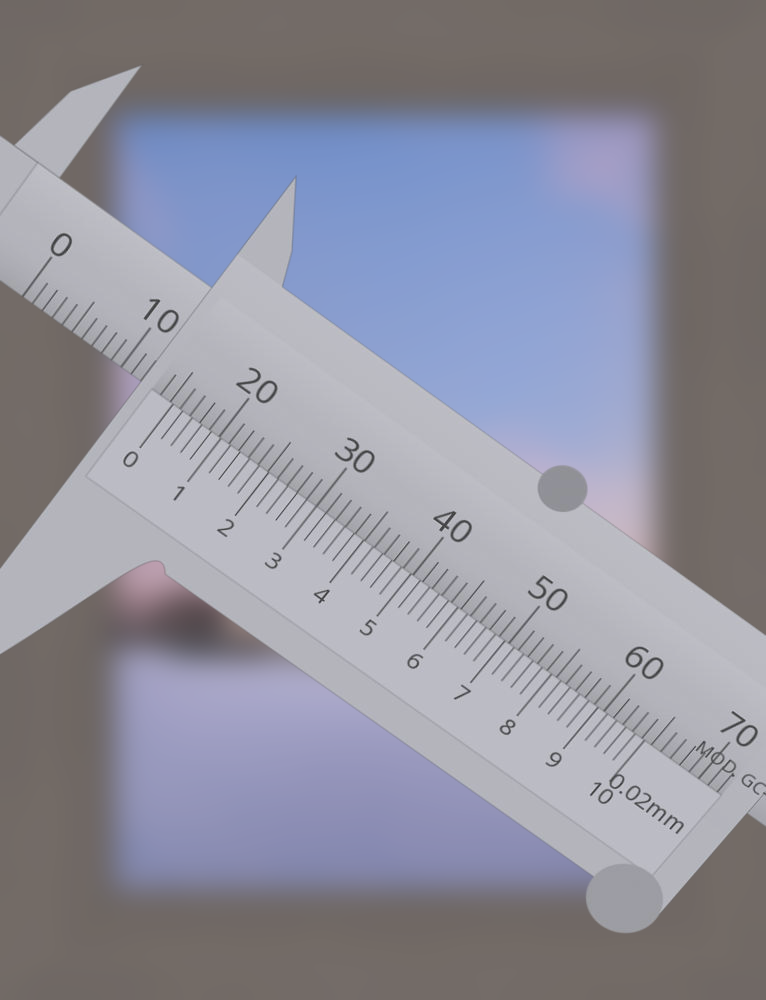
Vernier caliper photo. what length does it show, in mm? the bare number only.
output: 15.3
